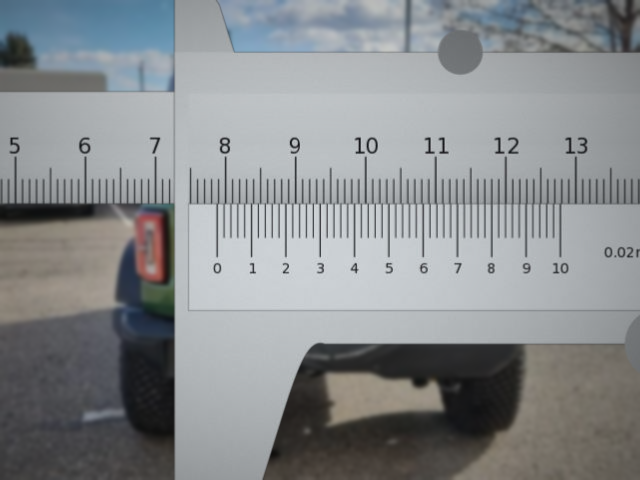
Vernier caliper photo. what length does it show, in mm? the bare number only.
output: 78.8
